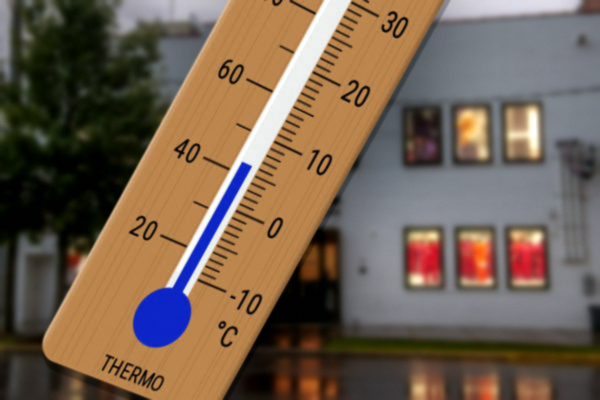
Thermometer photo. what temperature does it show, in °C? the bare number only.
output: 6
